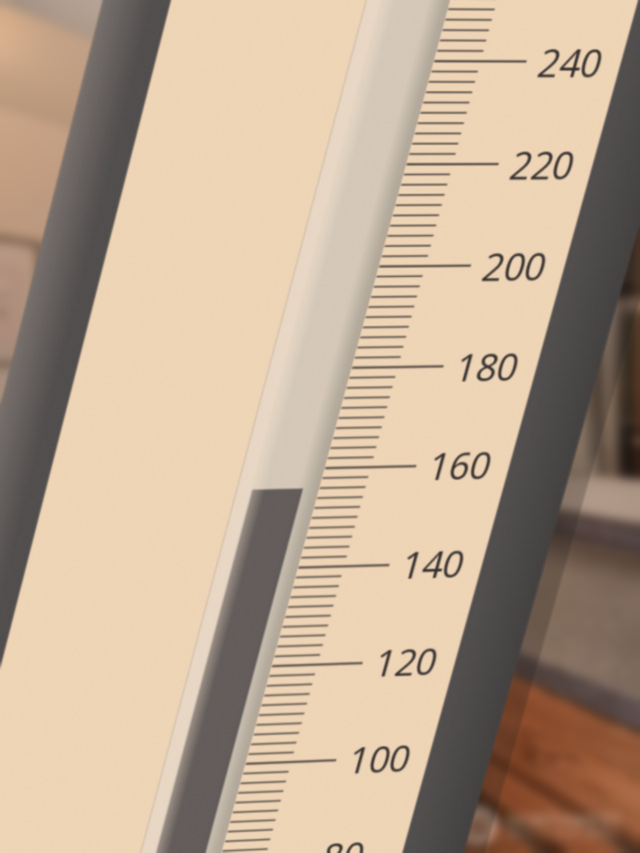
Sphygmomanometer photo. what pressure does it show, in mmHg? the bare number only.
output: 156
